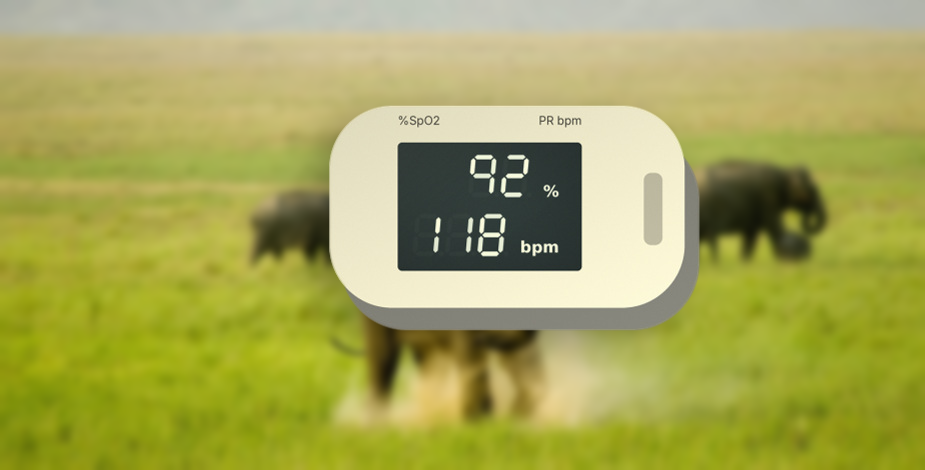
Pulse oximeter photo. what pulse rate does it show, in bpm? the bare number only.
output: 118
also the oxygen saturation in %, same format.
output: 92
